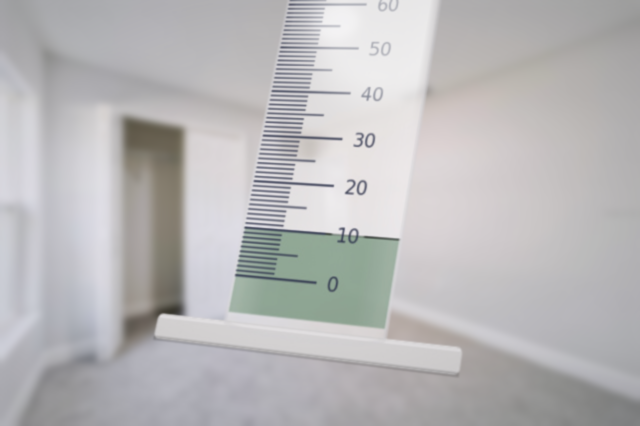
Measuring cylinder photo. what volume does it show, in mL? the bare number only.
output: 10
